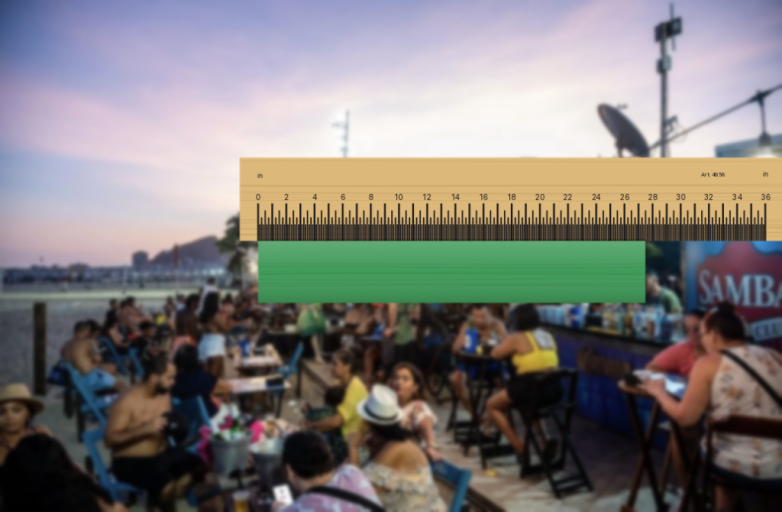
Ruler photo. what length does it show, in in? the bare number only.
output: 27.5
